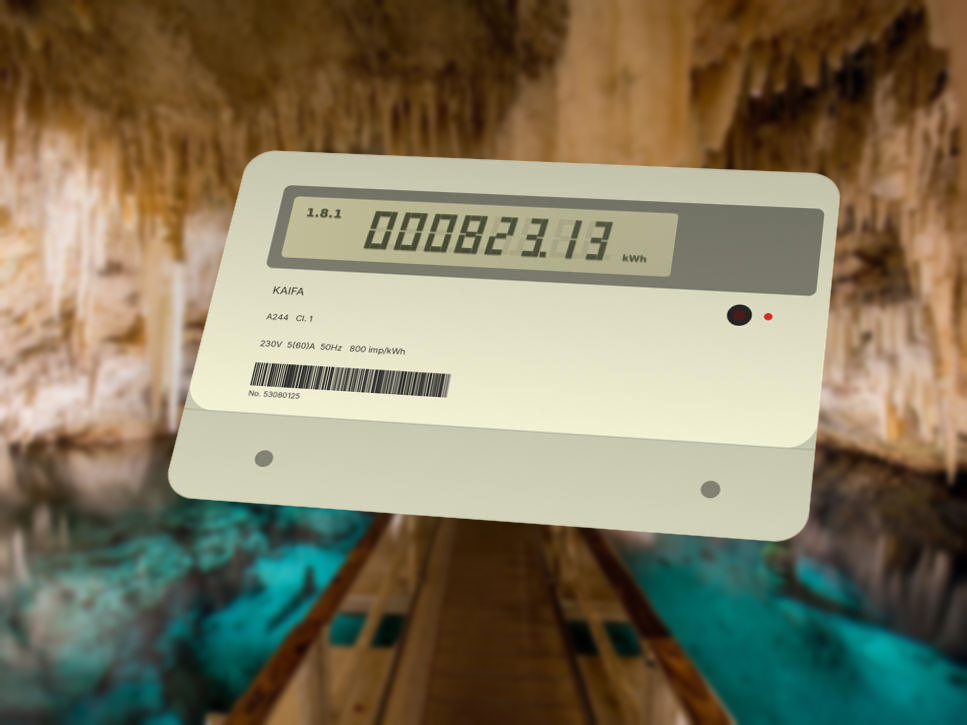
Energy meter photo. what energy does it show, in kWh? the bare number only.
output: 823.13
